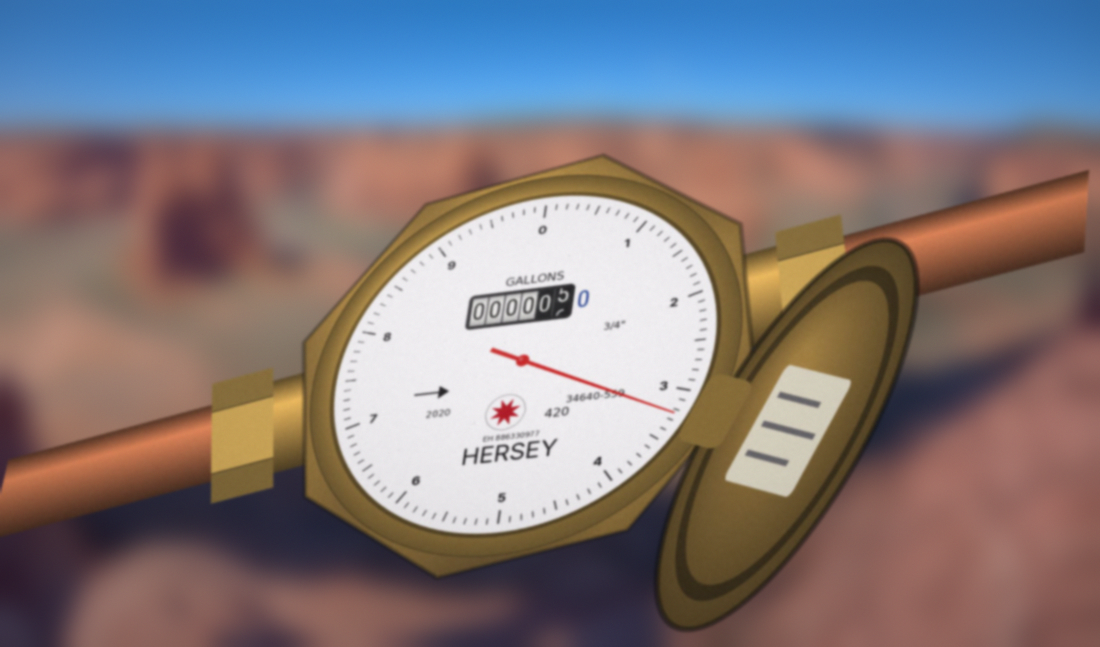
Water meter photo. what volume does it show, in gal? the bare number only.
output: 53.2
